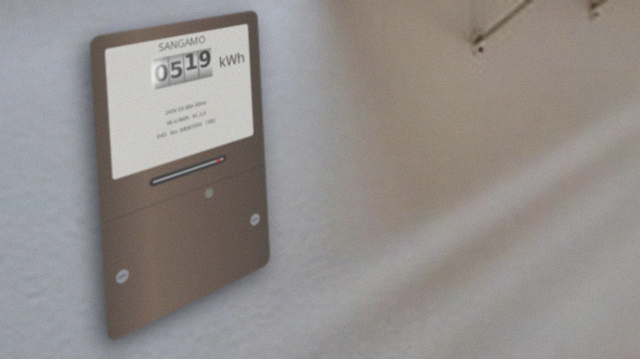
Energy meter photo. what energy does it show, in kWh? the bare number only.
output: 519
